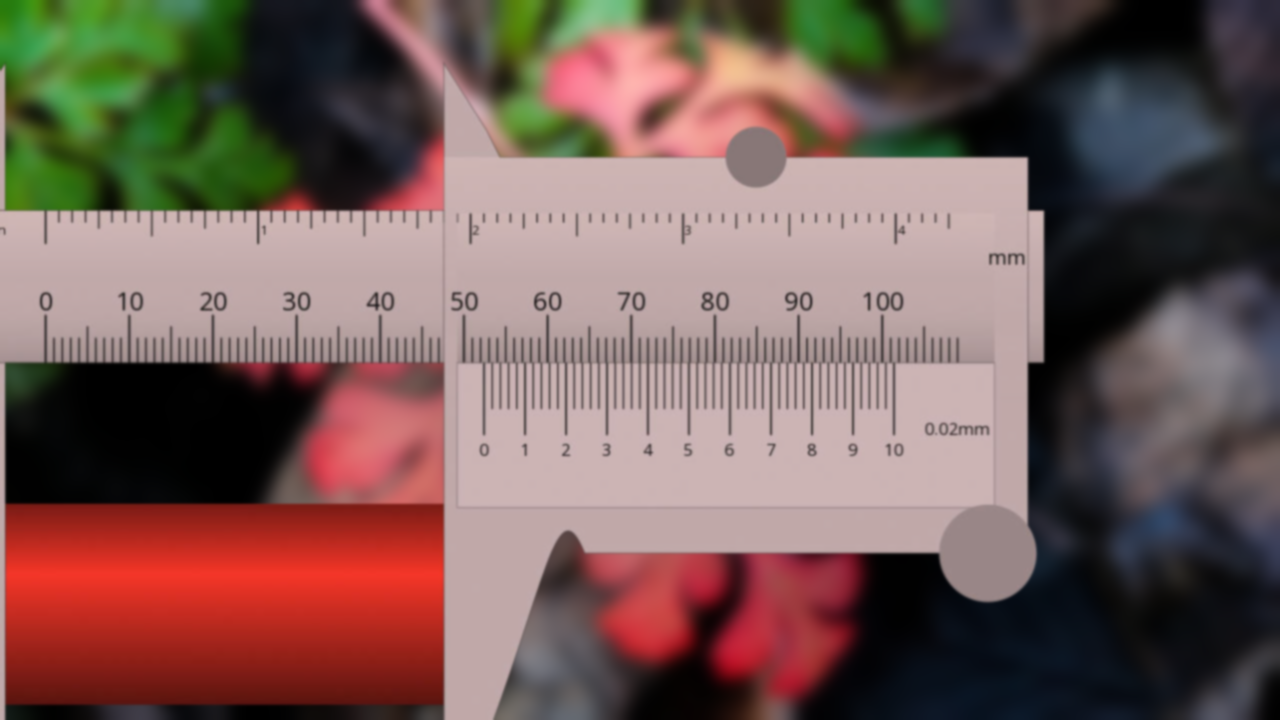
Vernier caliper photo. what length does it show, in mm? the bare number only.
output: 52.4
